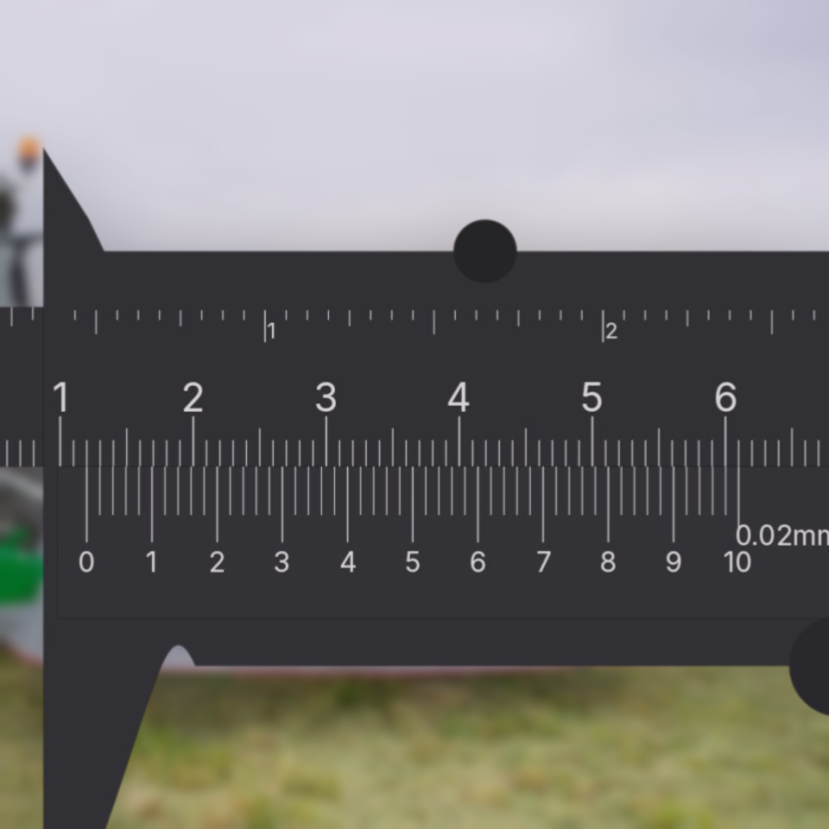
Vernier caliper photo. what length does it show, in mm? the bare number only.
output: 12.0
